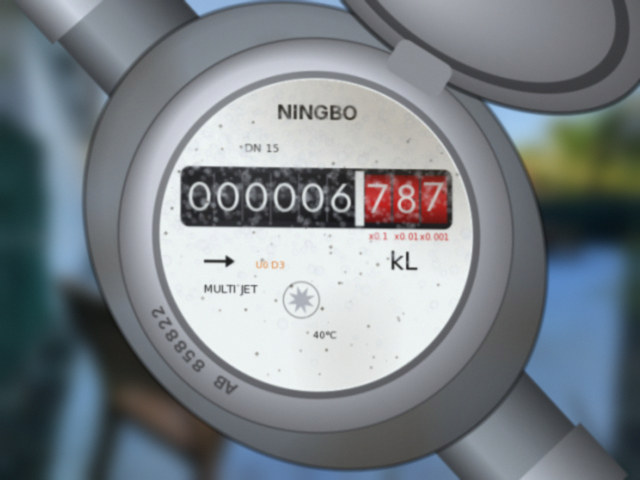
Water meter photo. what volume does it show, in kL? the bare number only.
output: 6.787
